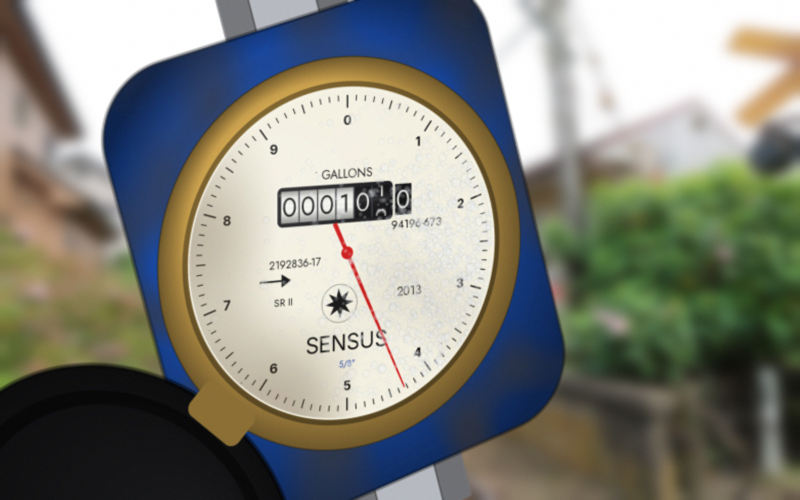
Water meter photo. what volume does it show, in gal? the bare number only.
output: 1014.3
